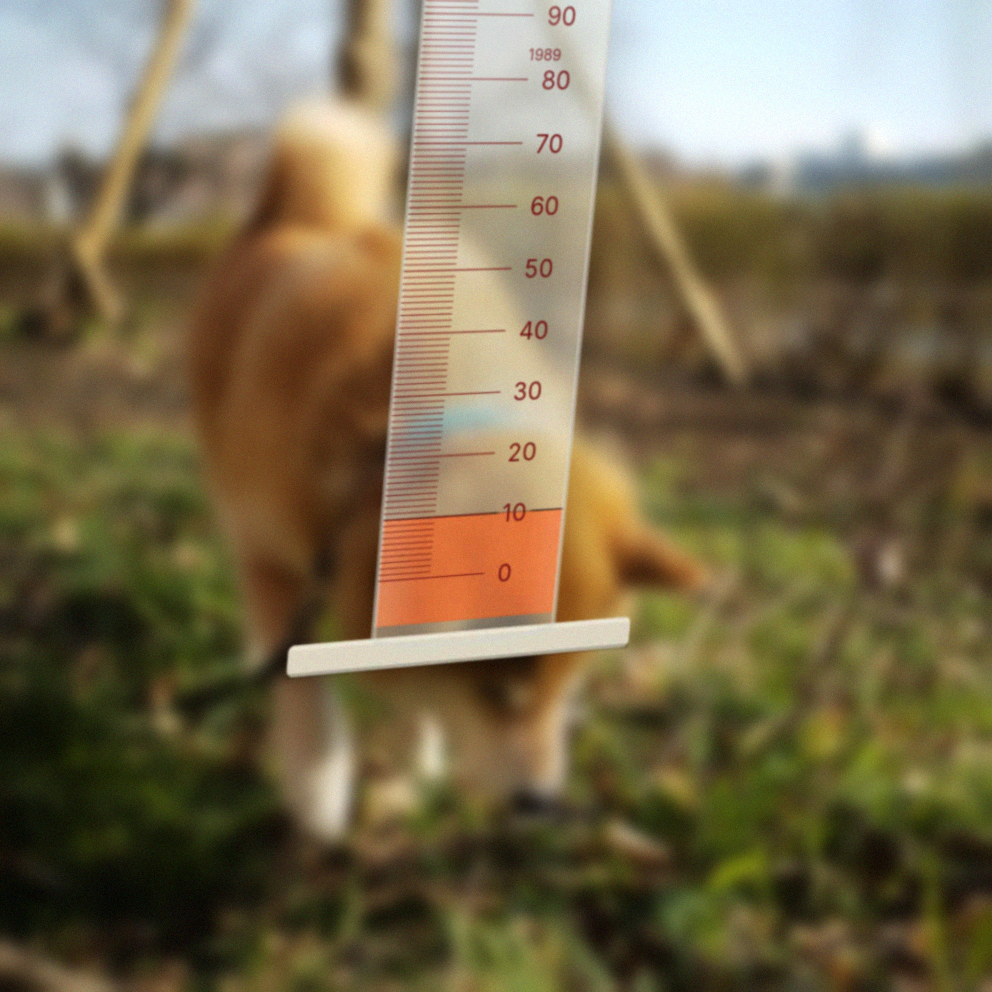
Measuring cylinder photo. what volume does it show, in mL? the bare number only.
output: 10
